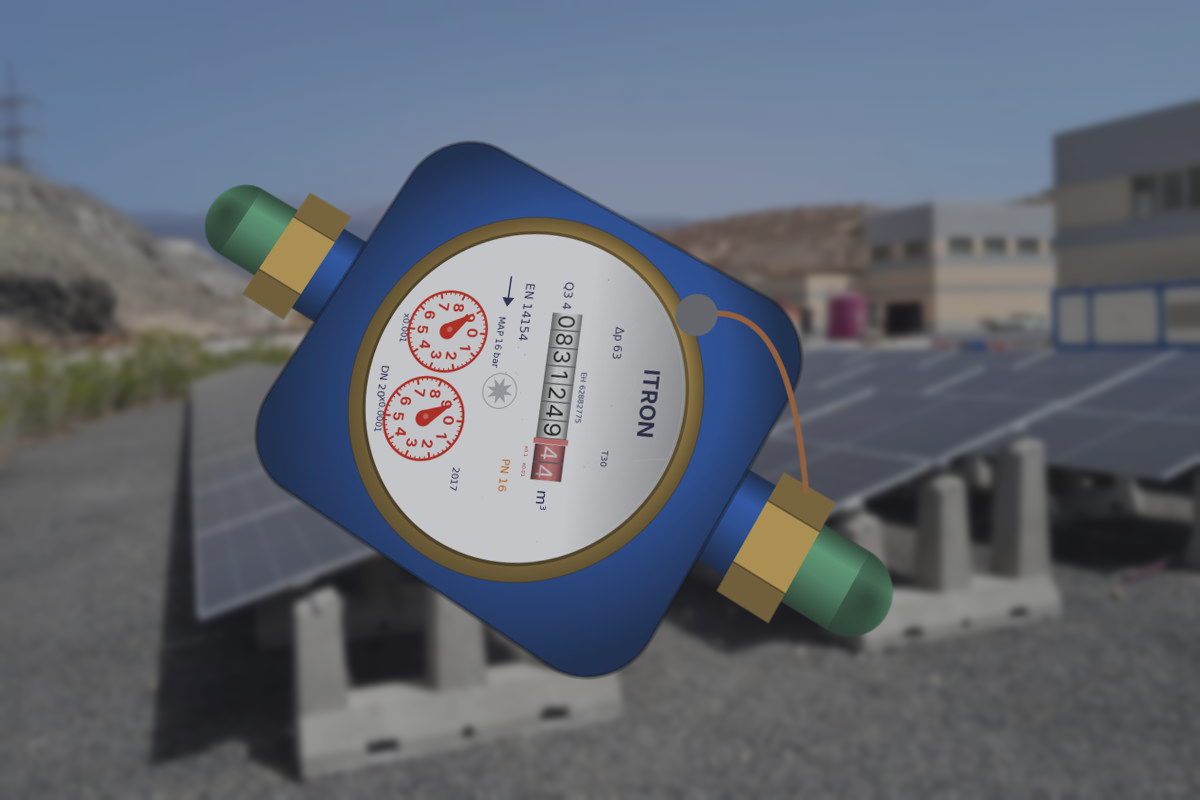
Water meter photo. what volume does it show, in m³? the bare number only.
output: 831249.4389
